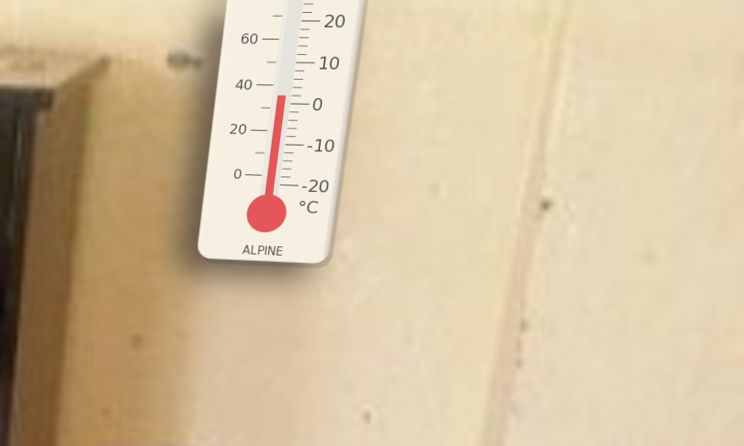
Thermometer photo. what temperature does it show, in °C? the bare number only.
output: 2
